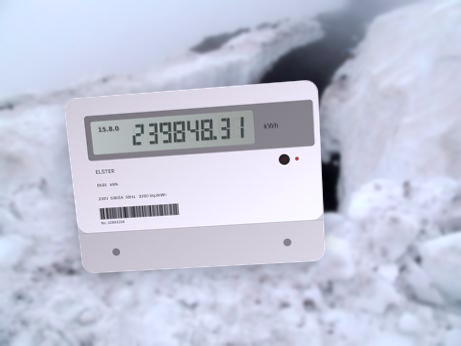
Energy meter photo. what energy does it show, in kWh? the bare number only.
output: 239848.31
